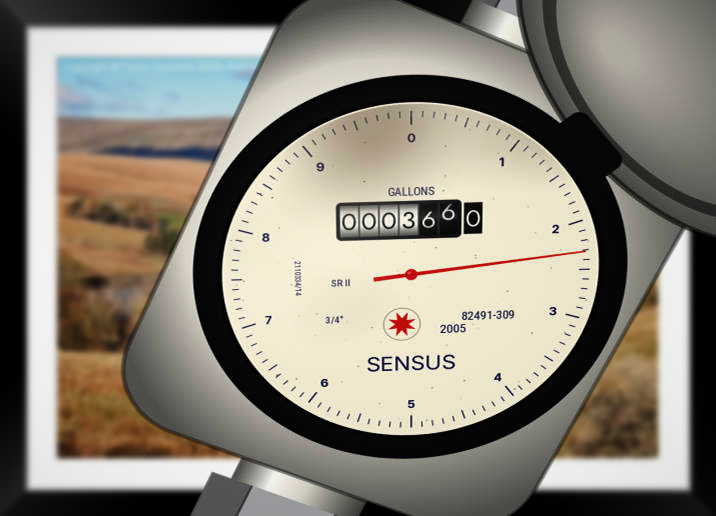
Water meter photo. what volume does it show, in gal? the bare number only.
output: 3662.3
